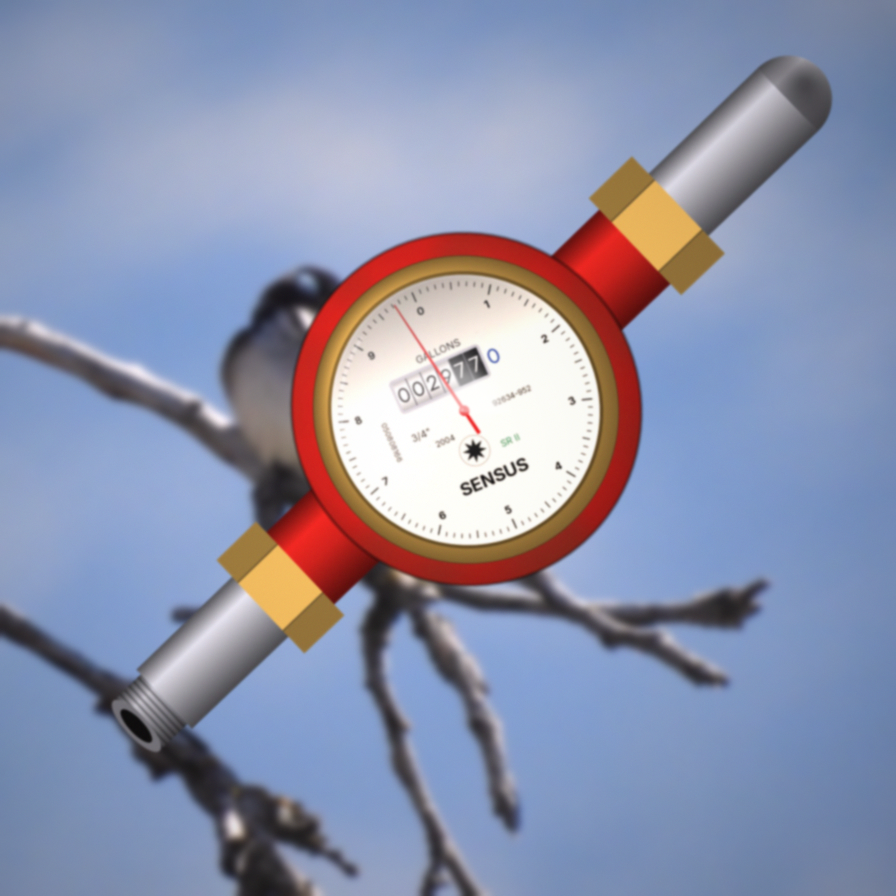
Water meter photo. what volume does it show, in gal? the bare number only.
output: 29769.7
